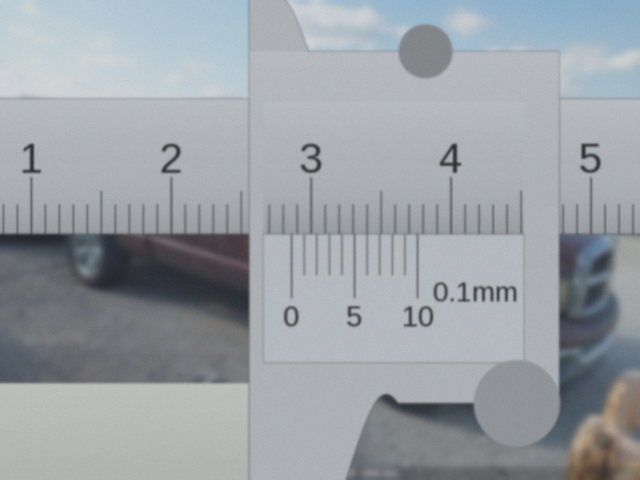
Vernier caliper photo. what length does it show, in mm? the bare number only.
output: 28.6
